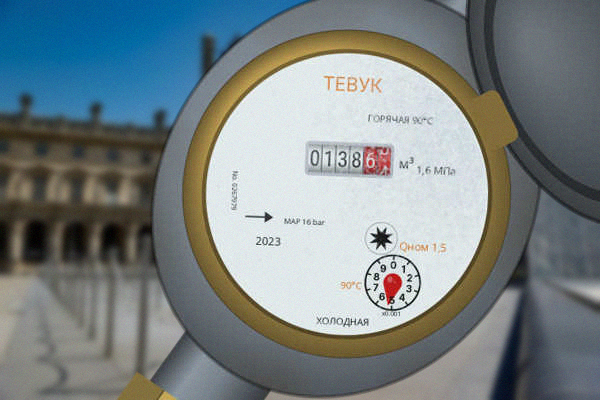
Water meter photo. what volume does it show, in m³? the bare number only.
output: 138.635
